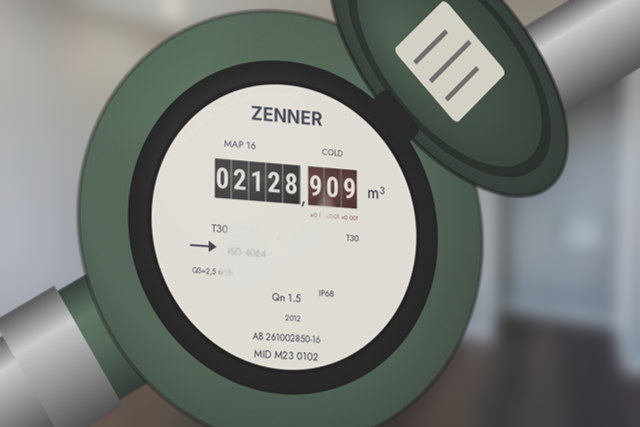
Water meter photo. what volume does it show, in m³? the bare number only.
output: 2128.909
